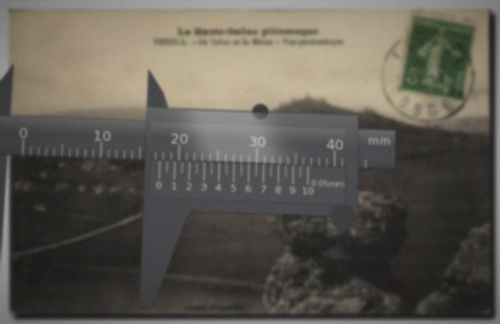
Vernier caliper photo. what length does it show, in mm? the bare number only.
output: 17.6
